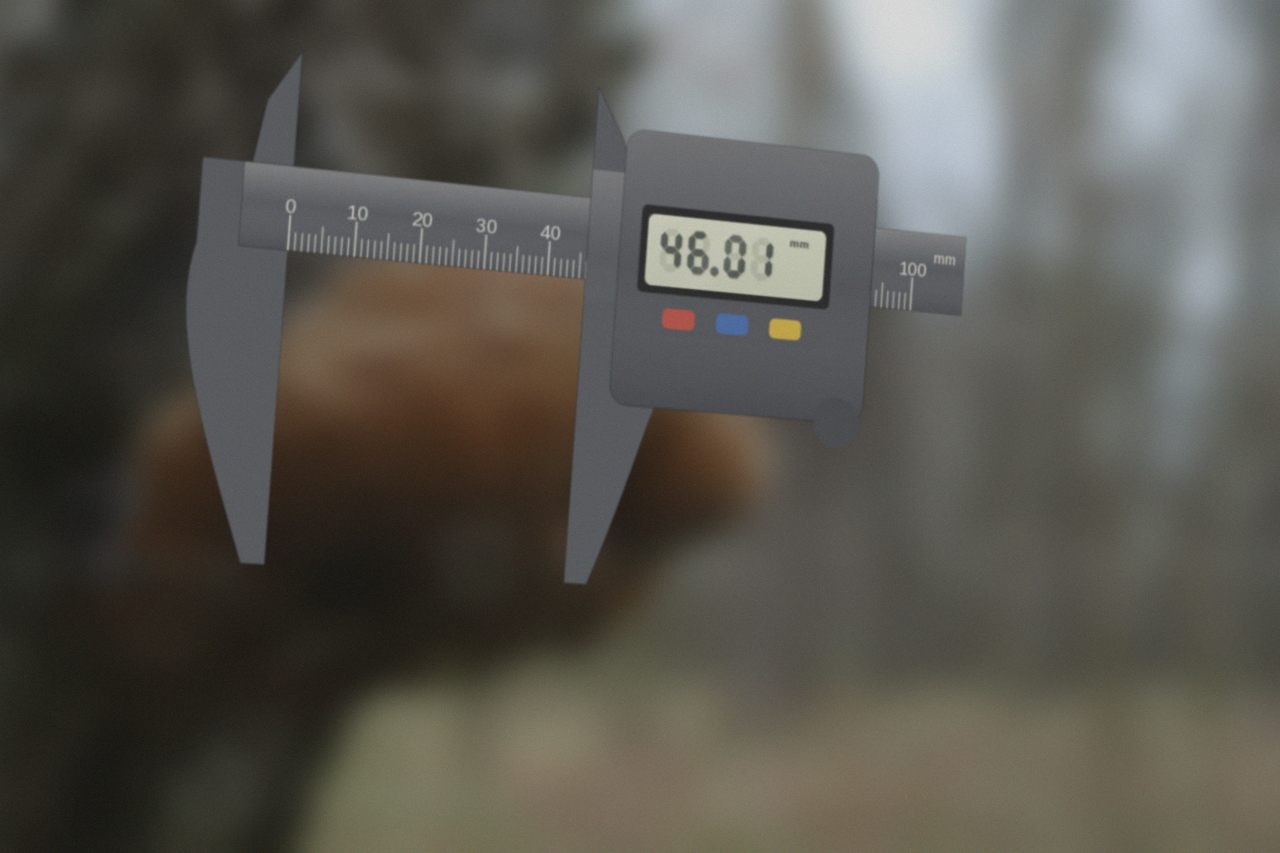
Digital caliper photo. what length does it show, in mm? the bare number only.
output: 46.01
